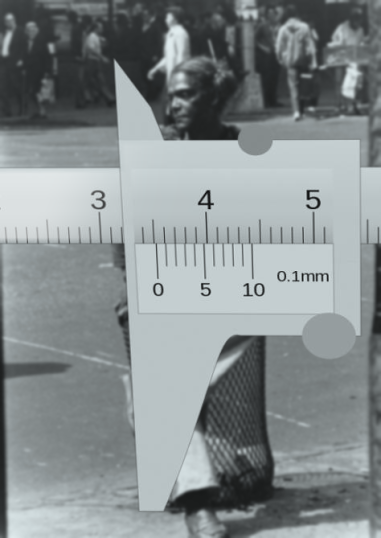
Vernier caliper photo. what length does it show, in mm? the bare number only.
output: 35.2
